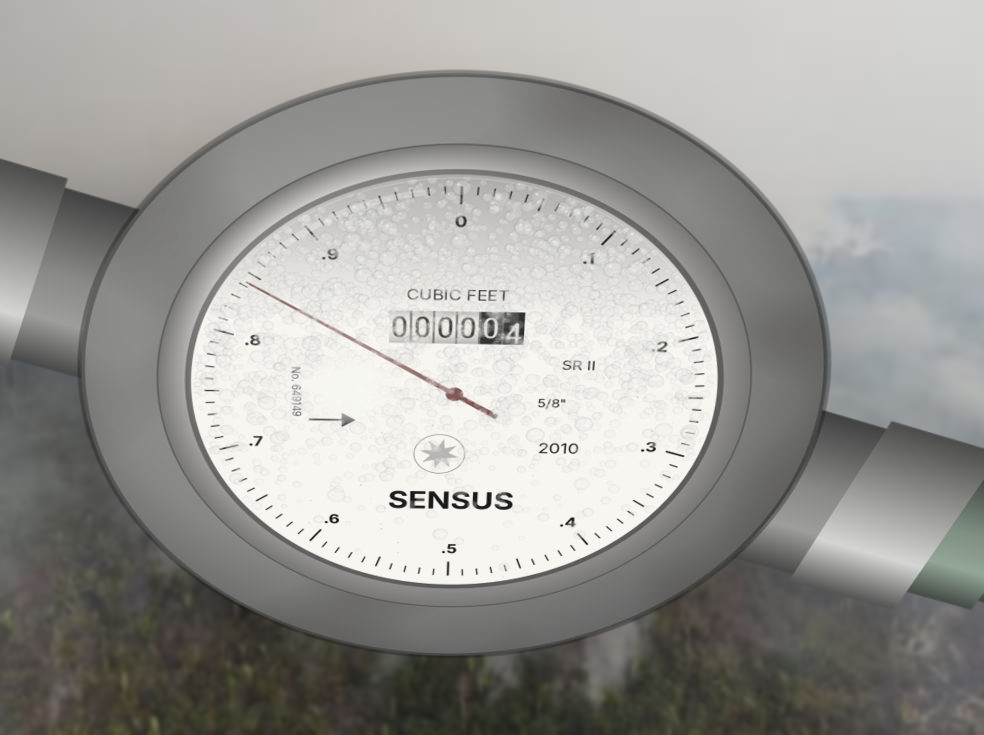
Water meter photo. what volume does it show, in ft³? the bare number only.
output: 3.84
